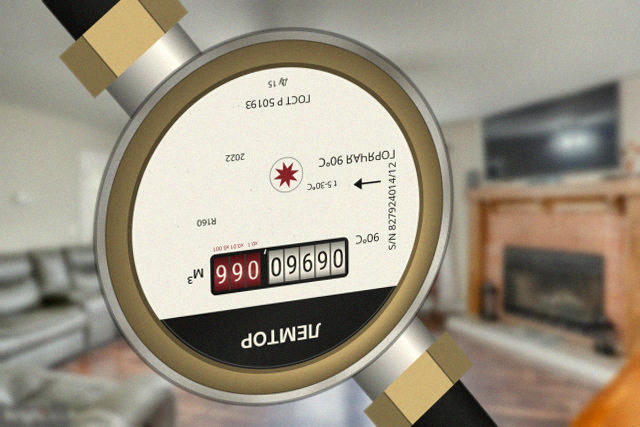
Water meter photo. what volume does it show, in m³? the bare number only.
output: 6960.066
